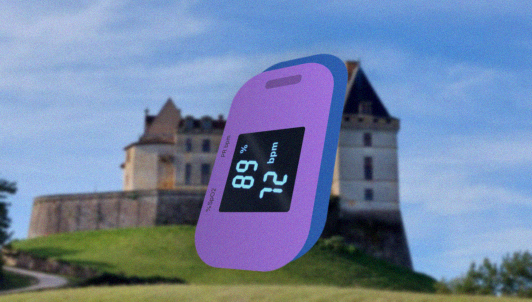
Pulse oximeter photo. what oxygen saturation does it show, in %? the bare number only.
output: 89
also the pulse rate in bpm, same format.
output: 72
